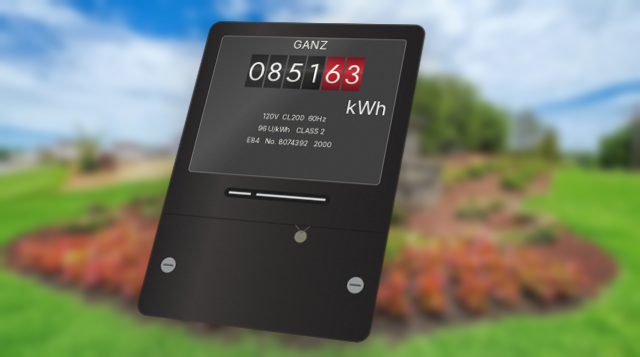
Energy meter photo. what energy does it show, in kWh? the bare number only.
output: 851.63
